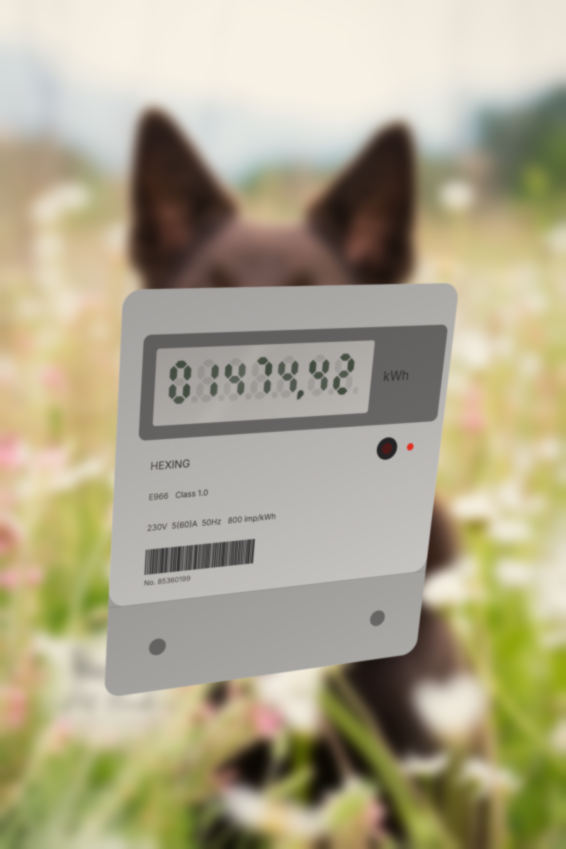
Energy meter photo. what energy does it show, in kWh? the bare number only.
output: 1474.42
